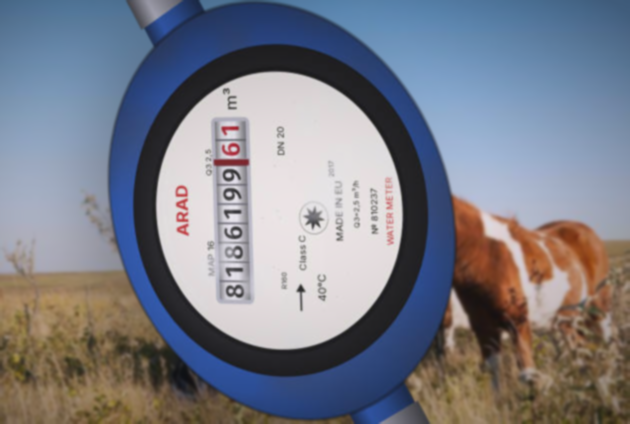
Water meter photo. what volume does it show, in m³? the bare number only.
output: 8186199.61
